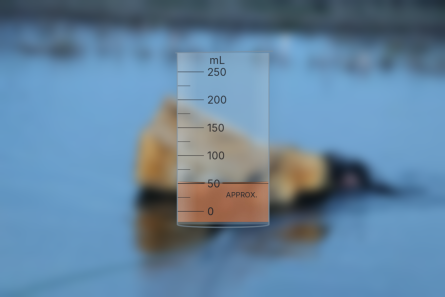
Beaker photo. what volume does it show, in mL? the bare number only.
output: 50
